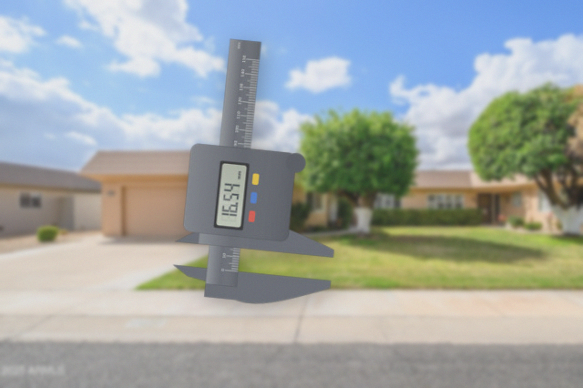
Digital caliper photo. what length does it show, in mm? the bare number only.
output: 16.54
